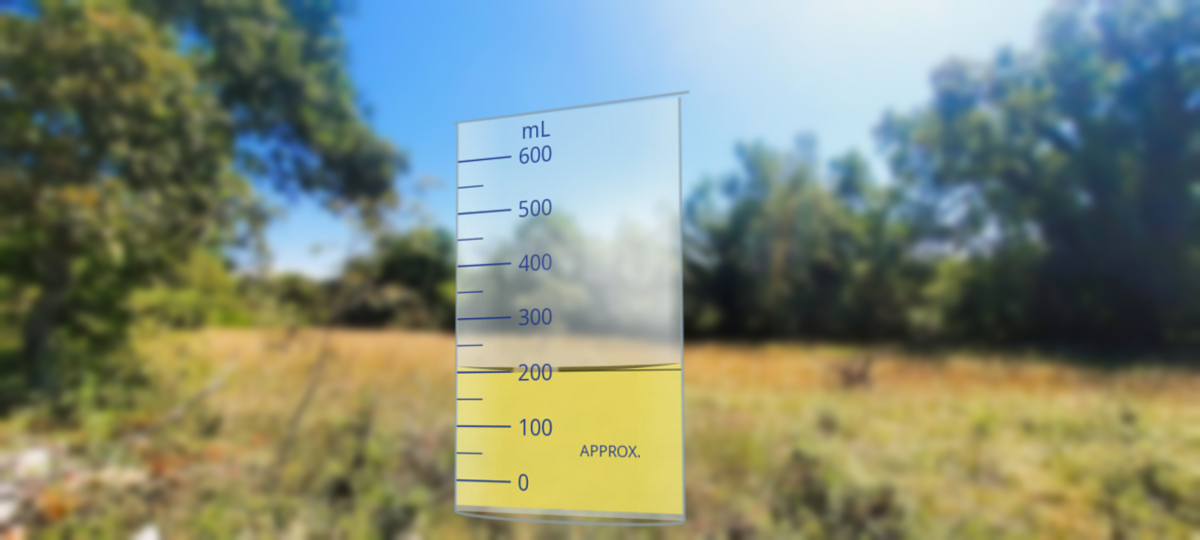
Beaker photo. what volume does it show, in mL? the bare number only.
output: 200
